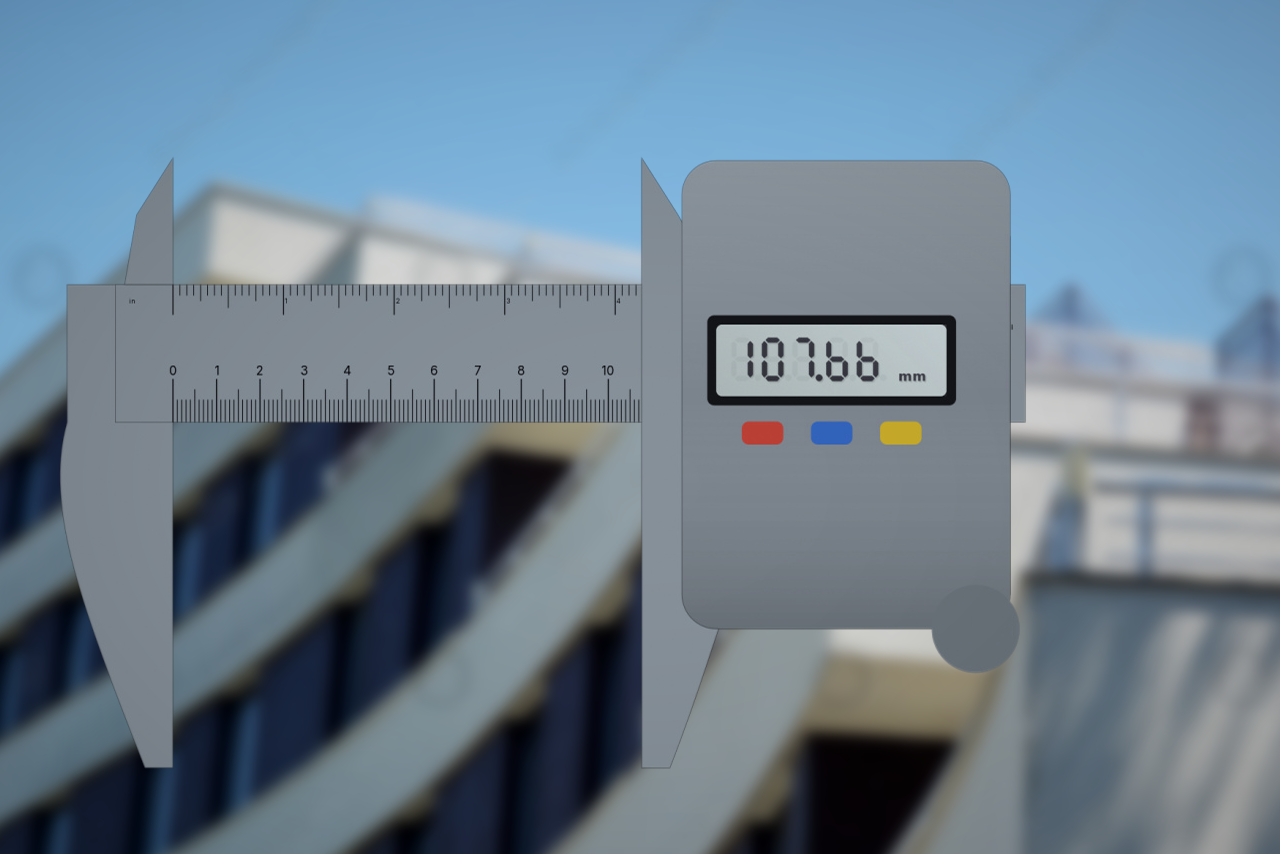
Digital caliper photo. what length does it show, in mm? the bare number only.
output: 107.66
